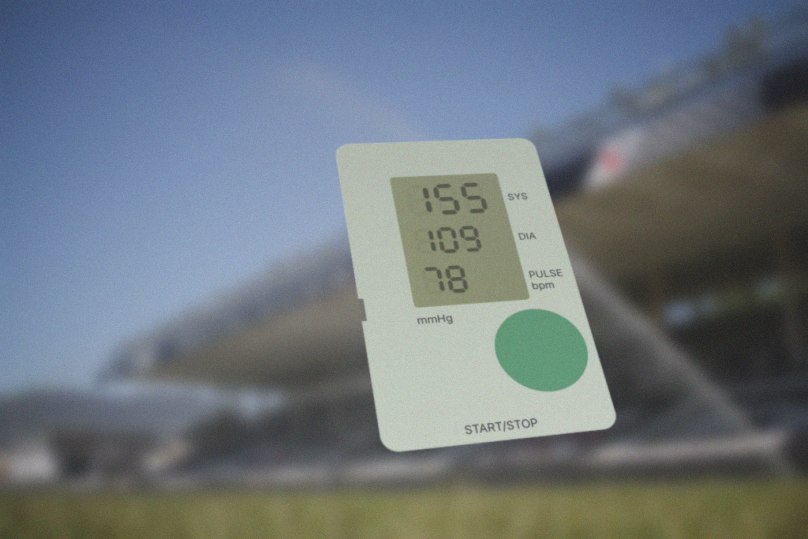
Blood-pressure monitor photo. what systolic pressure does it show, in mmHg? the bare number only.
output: 155
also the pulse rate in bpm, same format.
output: 78
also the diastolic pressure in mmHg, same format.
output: 109
